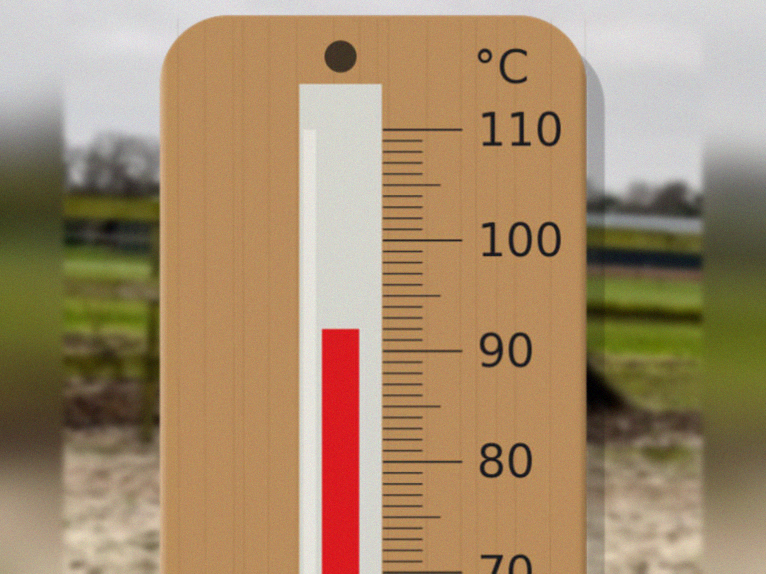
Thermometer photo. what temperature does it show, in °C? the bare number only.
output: 92
